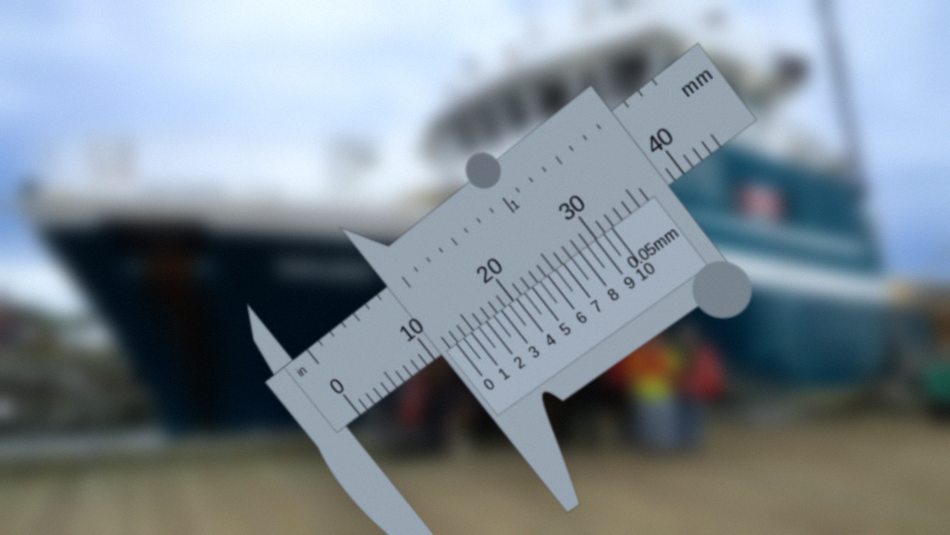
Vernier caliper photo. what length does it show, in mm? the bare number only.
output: 12.8
